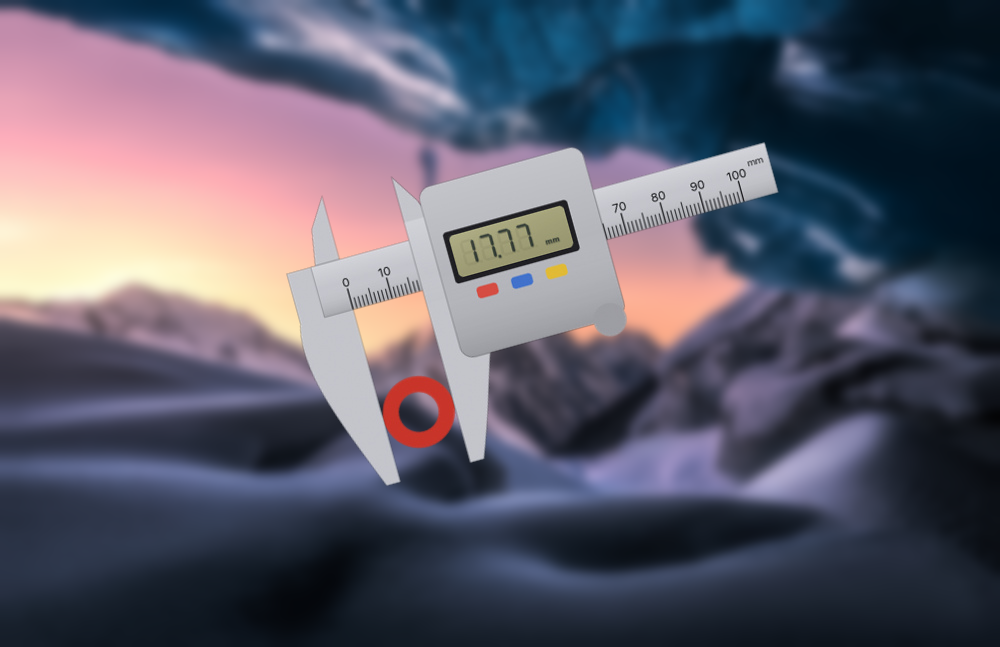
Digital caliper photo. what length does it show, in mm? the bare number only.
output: 17.77
